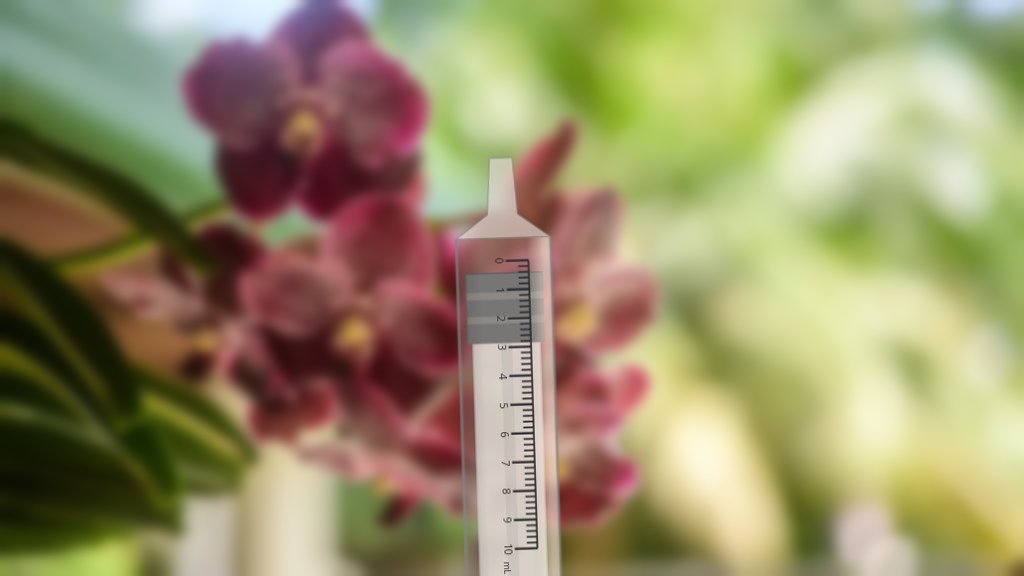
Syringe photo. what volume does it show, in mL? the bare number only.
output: 0.4
